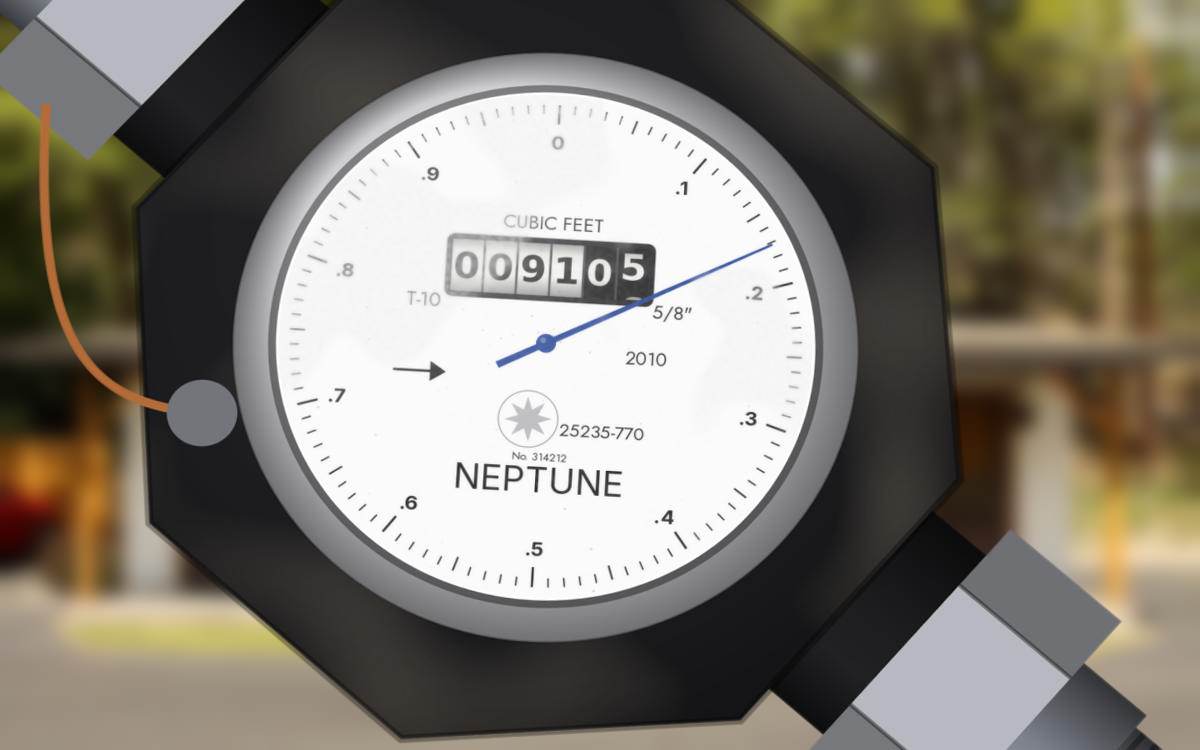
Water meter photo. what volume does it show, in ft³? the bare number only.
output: 9105.17
